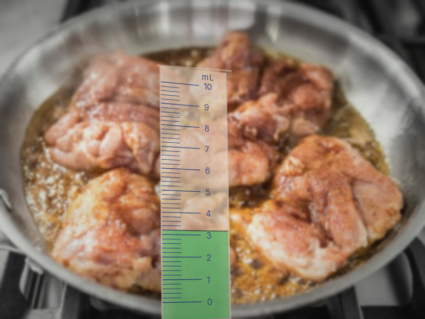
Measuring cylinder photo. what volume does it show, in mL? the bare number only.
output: 3.2
